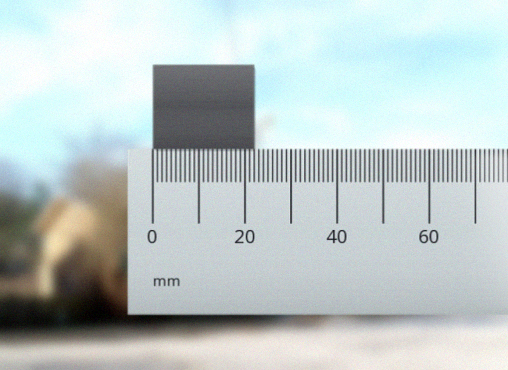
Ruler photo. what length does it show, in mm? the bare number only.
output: 22
